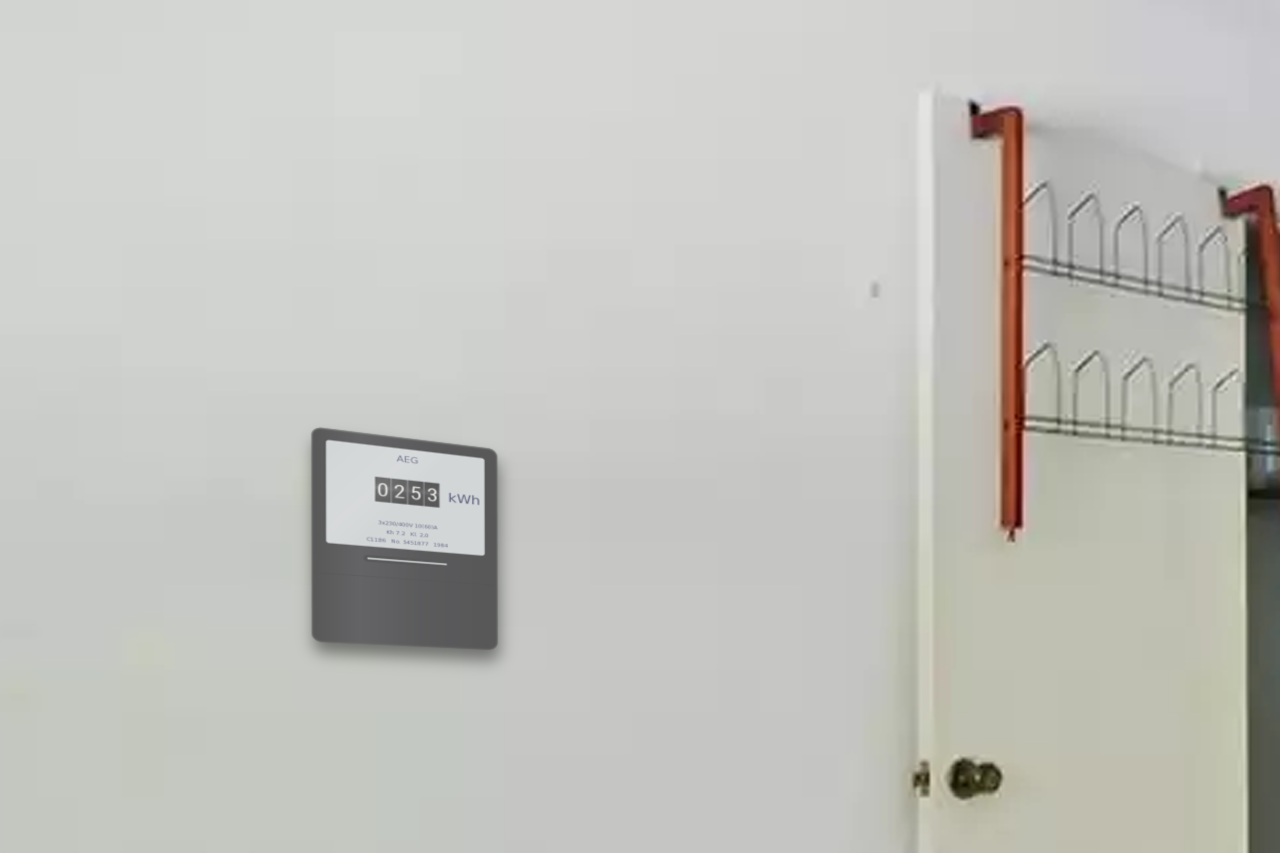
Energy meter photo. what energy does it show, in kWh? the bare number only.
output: 253
